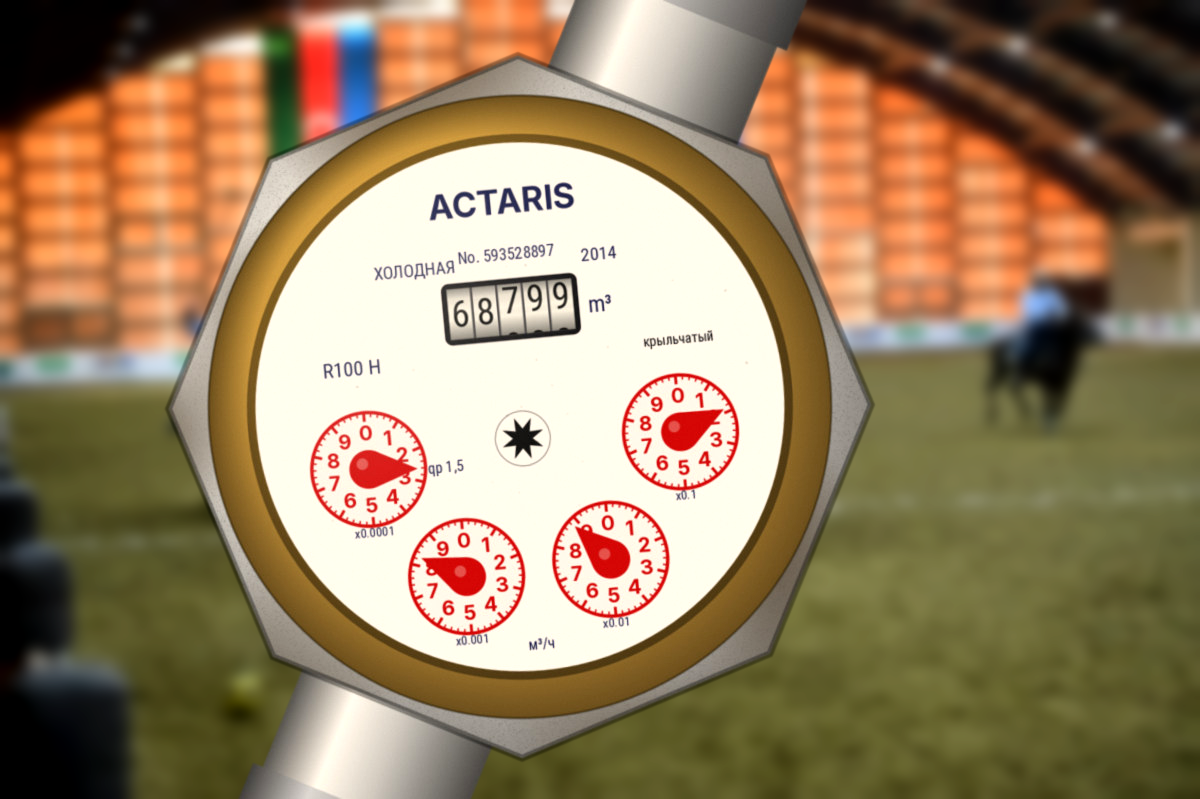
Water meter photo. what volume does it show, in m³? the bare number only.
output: 68799.1882
